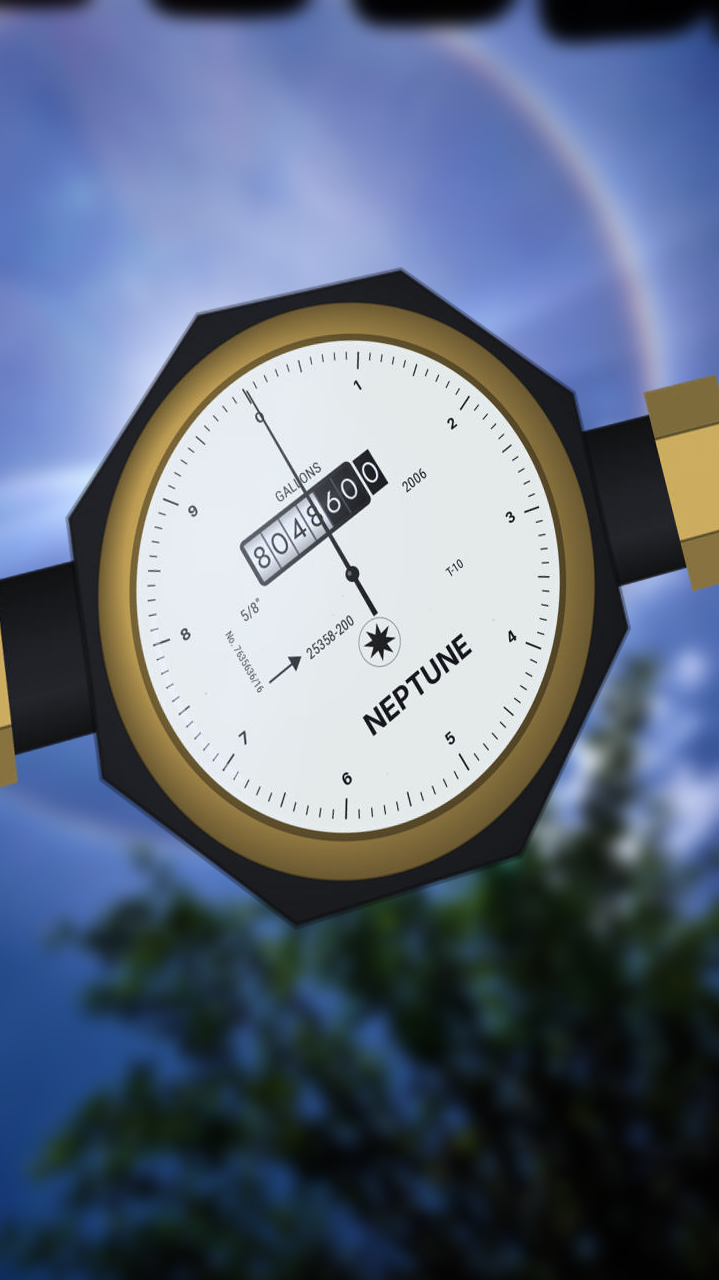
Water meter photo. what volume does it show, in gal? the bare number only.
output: 8048600.0
